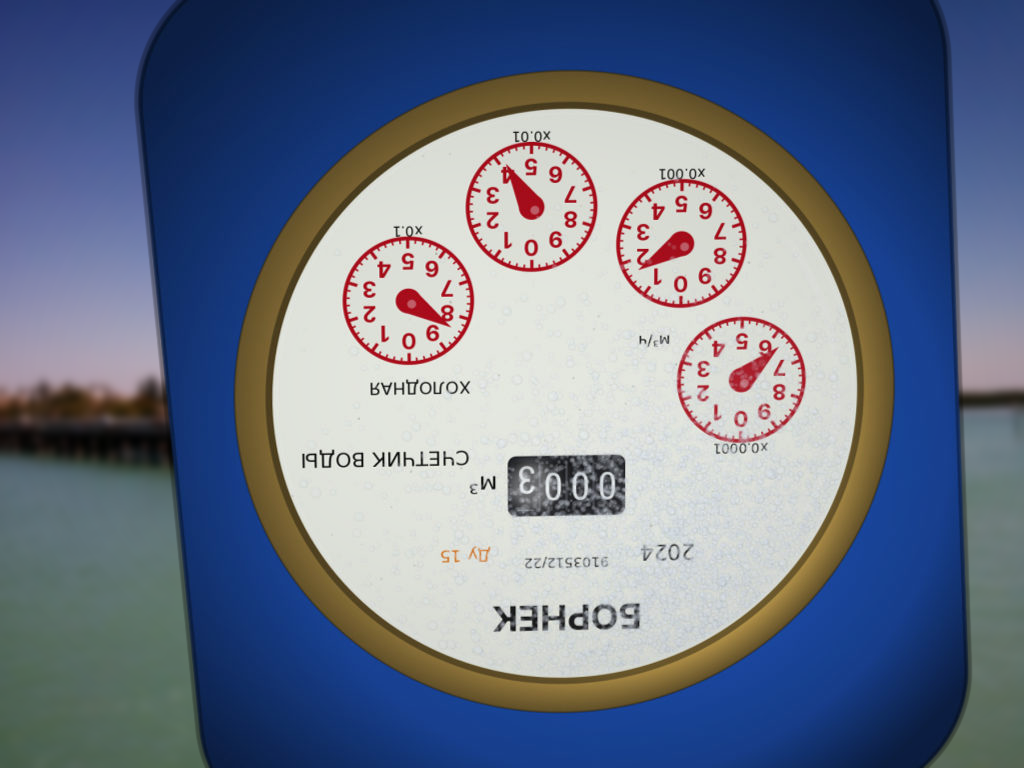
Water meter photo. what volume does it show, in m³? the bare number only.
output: 2.8416
